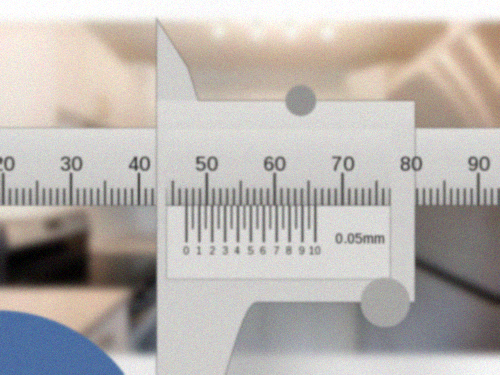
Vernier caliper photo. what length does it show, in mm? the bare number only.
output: 47.0
